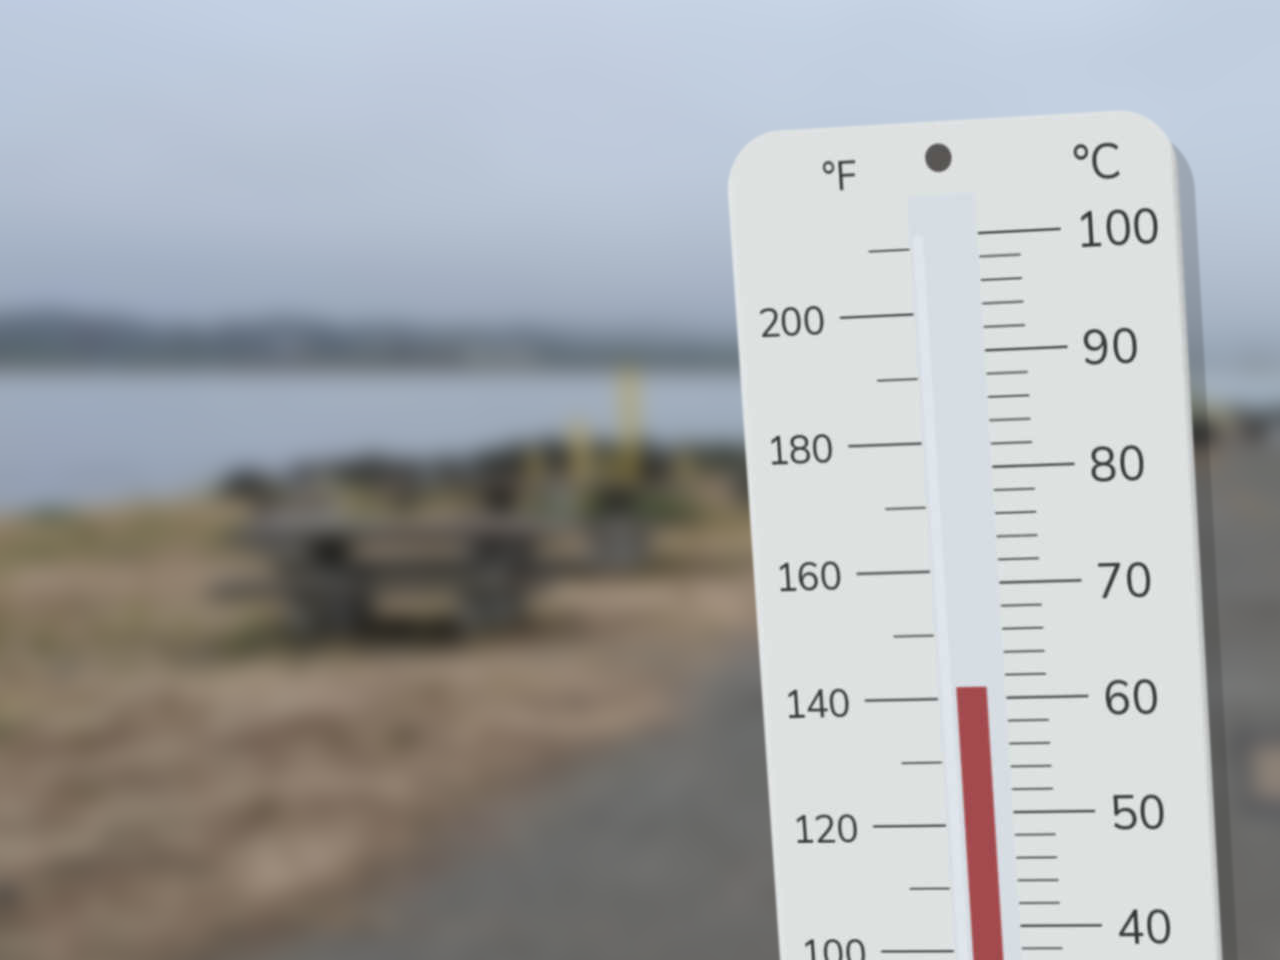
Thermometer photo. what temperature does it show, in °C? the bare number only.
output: 61
